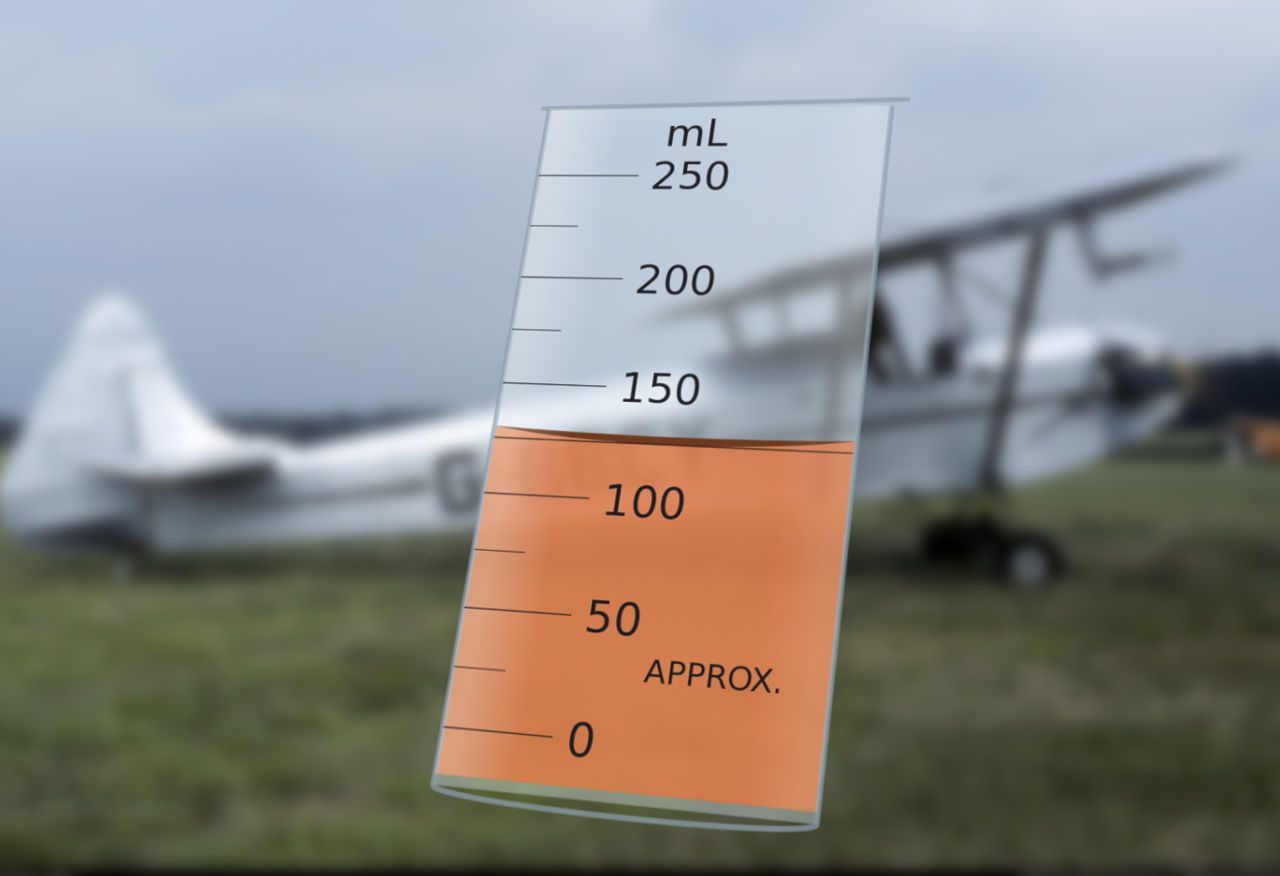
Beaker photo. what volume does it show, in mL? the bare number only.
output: 125
